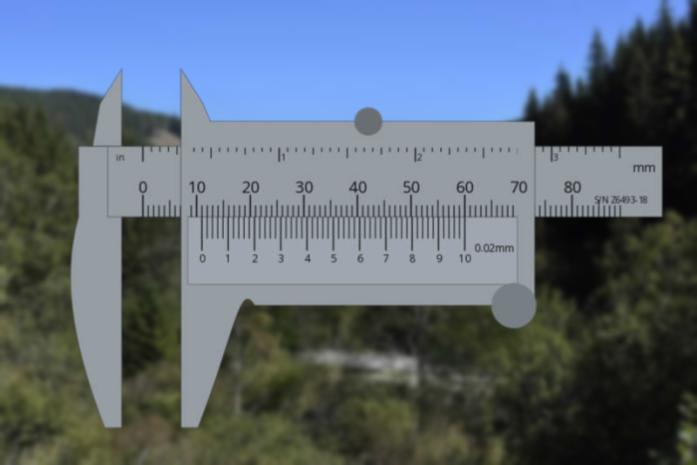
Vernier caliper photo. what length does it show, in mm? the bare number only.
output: 11.0
